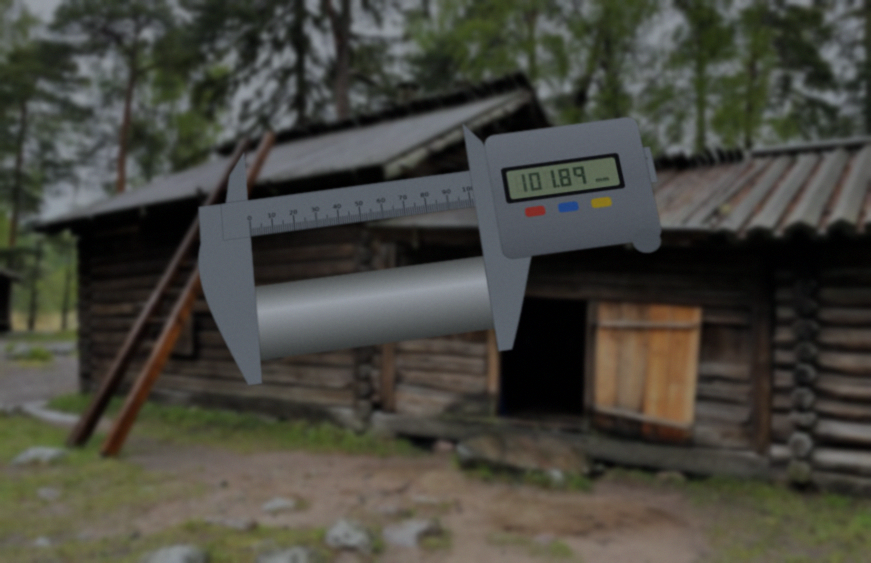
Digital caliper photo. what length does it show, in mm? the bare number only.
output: 101.89
